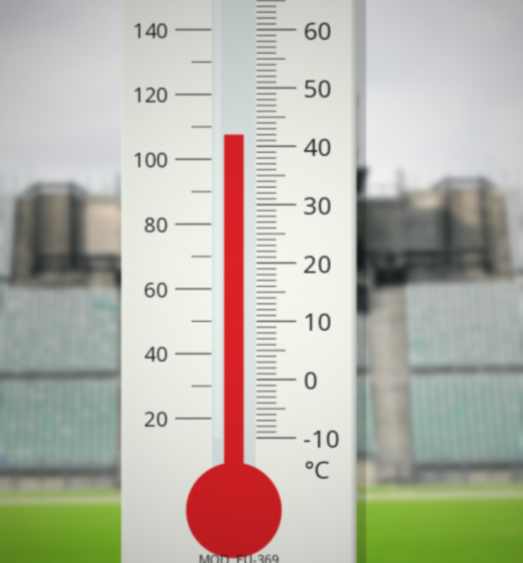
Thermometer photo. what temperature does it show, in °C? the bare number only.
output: 42
